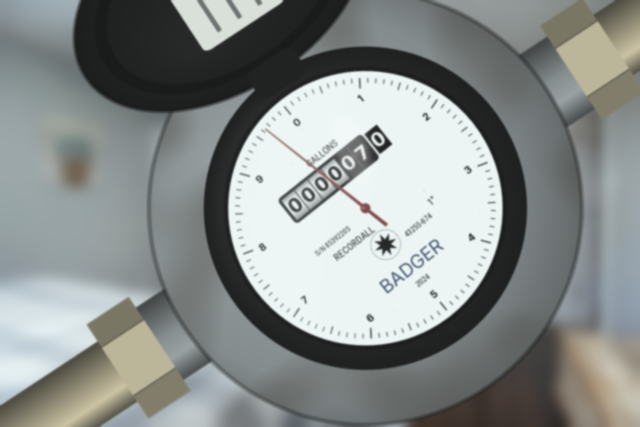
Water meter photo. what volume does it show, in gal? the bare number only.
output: 69.6
